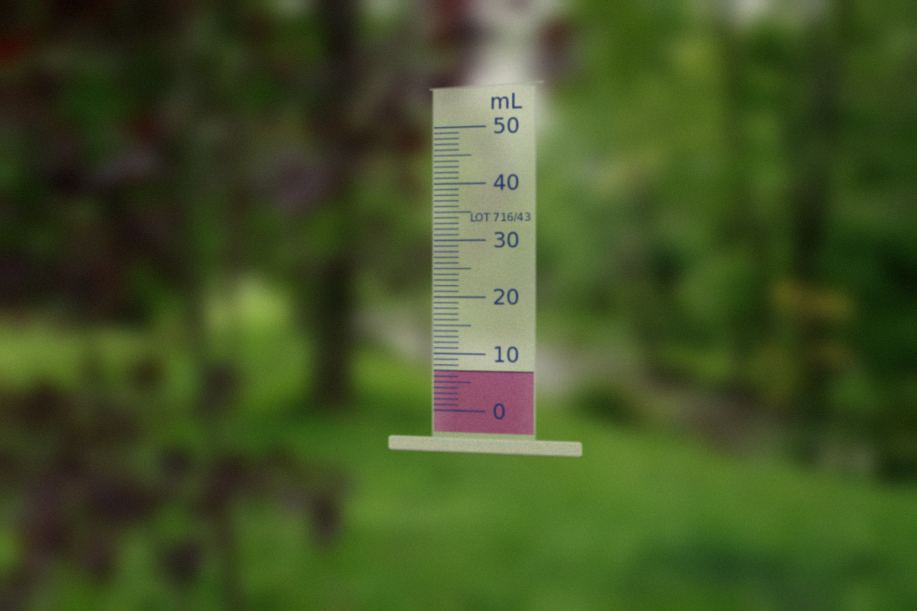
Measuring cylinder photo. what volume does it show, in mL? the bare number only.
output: 7
